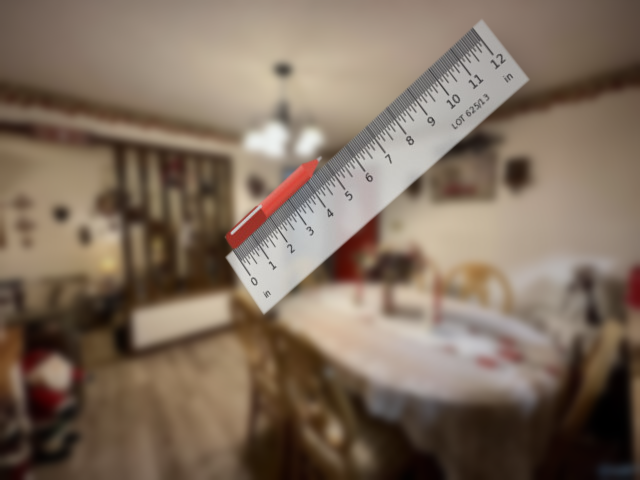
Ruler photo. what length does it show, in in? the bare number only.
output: 5
